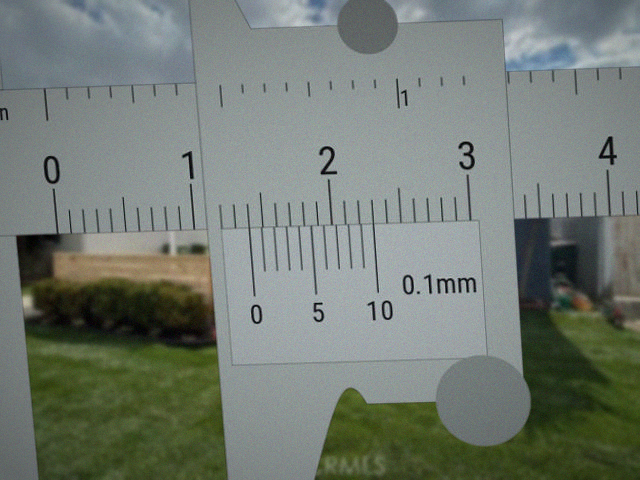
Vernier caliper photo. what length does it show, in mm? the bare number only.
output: 14.0
